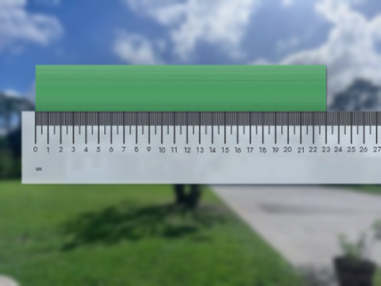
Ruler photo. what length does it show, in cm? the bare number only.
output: 23
